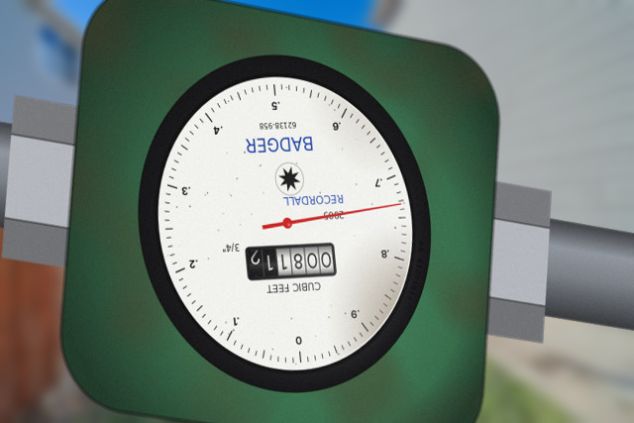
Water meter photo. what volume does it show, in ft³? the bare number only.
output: 8111.73
